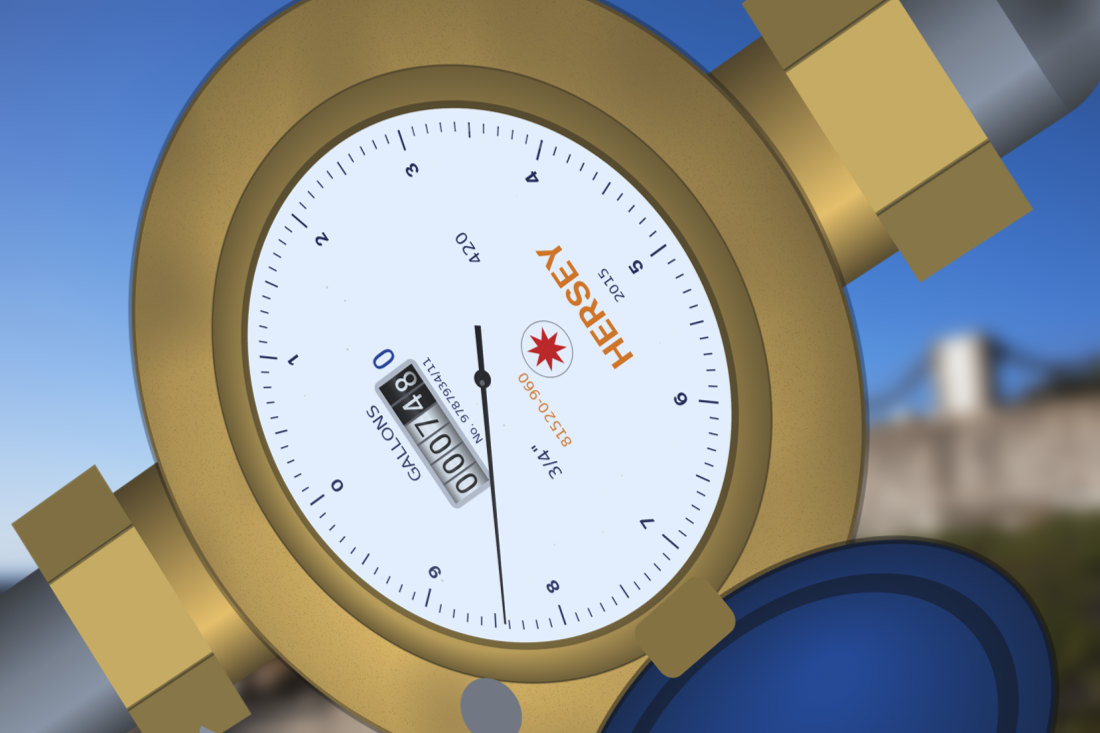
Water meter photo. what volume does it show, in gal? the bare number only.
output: 7478.4
